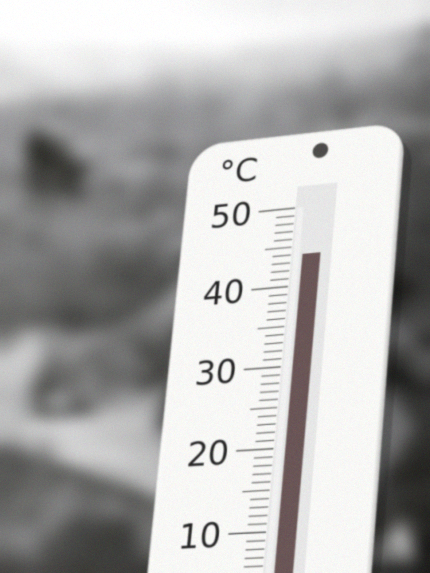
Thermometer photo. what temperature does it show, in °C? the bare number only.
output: 44
